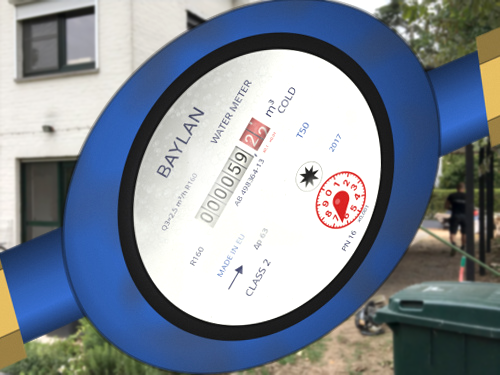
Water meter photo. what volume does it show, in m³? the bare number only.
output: 59.216
